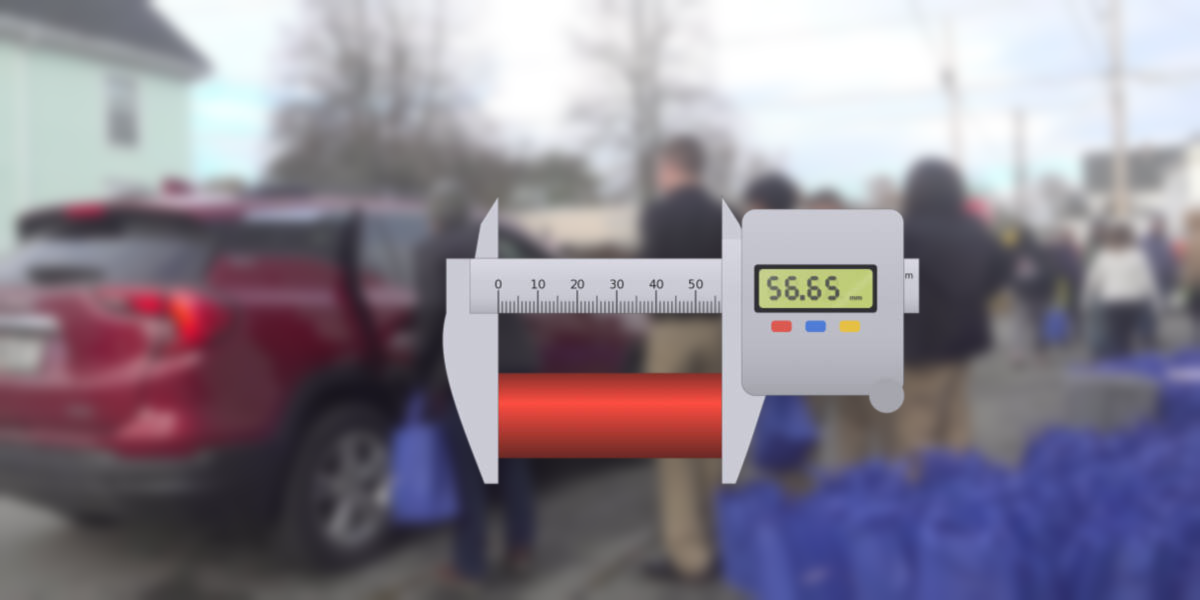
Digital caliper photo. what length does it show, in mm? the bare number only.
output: 56.65
